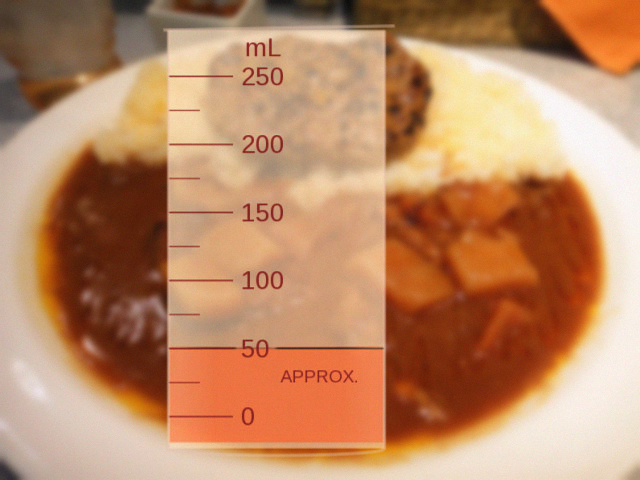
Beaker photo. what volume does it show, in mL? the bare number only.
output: 50
